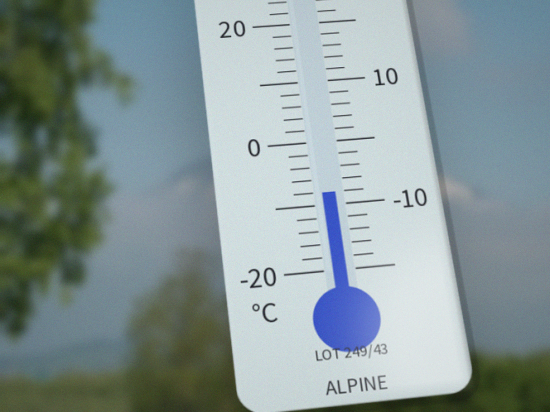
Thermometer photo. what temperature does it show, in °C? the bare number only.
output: -8
